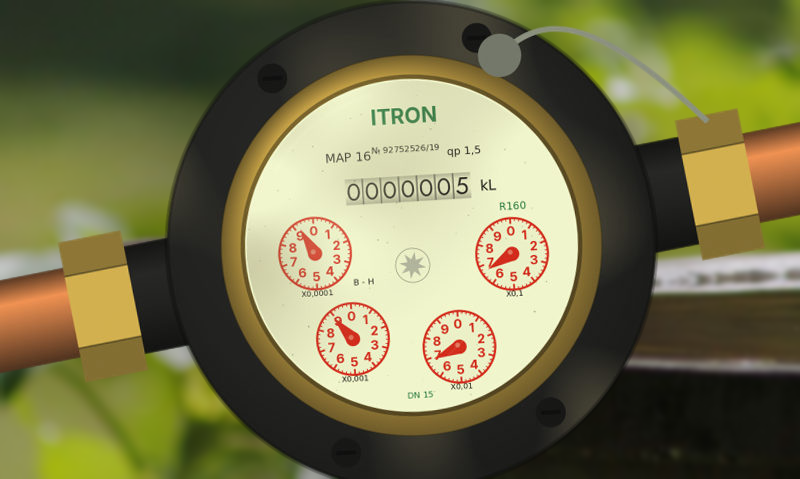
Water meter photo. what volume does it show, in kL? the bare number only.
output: 5.6689
